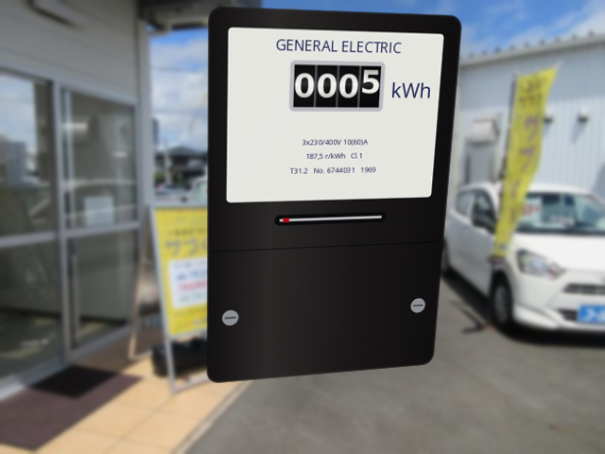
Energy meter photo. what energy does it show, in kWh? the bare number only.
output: 5
